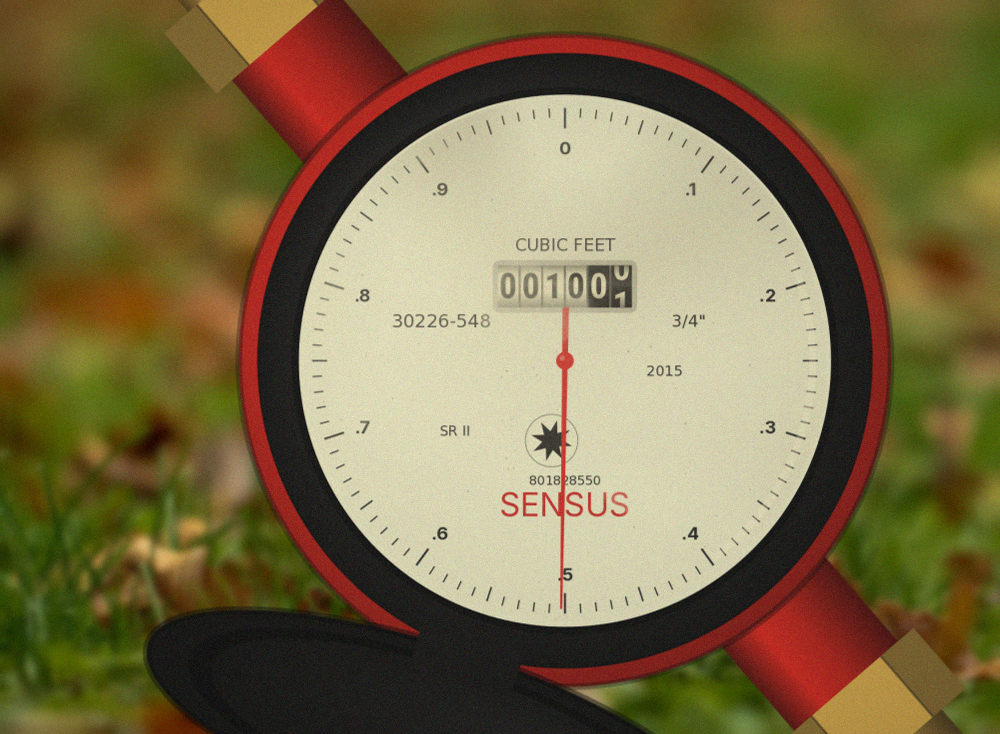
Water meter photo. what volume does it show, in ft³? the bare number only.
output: 1000.50
